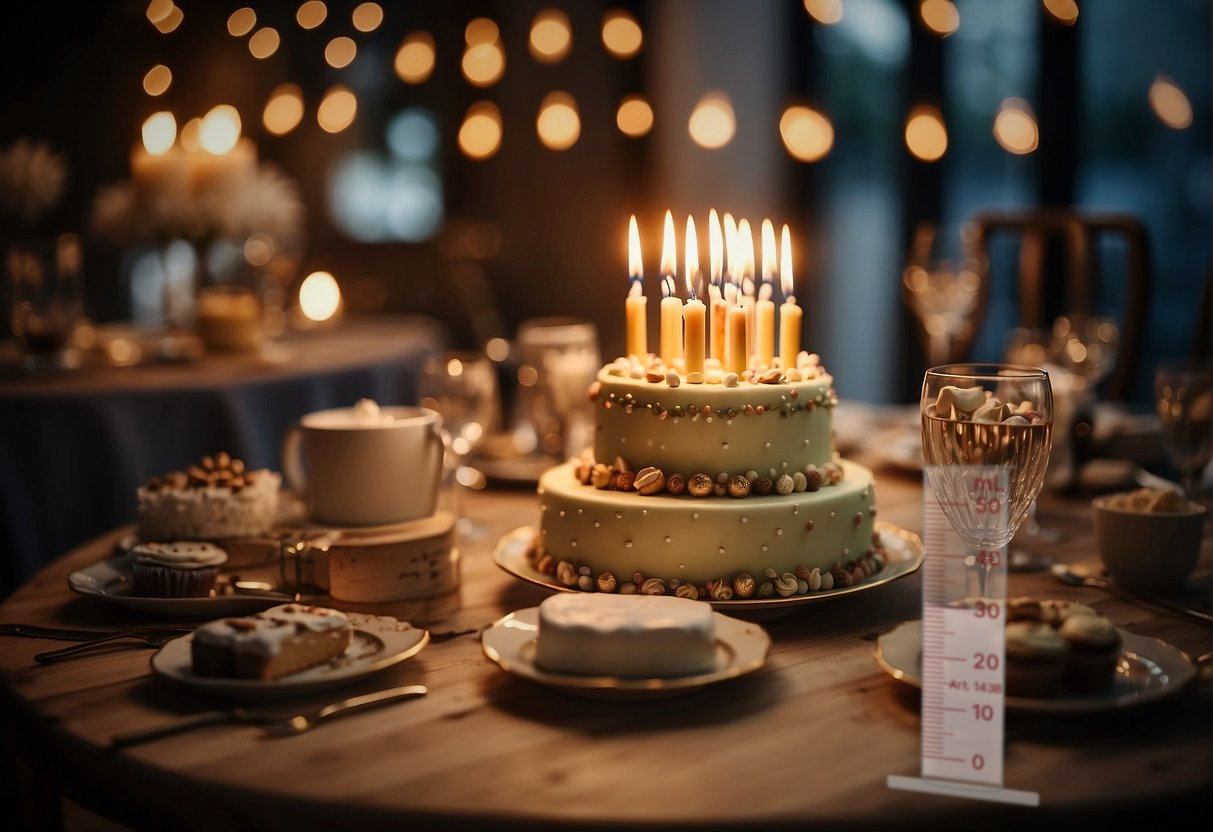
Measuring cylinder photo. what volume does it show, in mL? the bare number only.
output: 30
